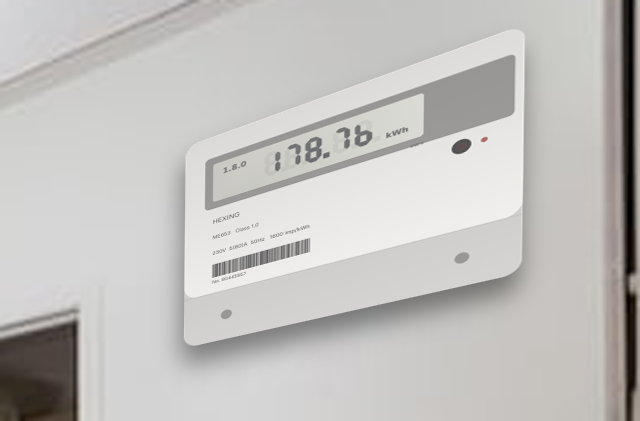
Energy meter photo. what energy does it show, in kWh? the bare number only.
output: 178.76
